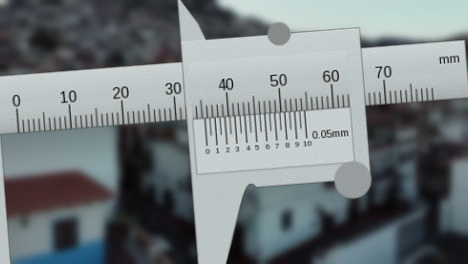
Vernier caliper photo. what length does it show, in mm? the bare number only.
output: 35.5
